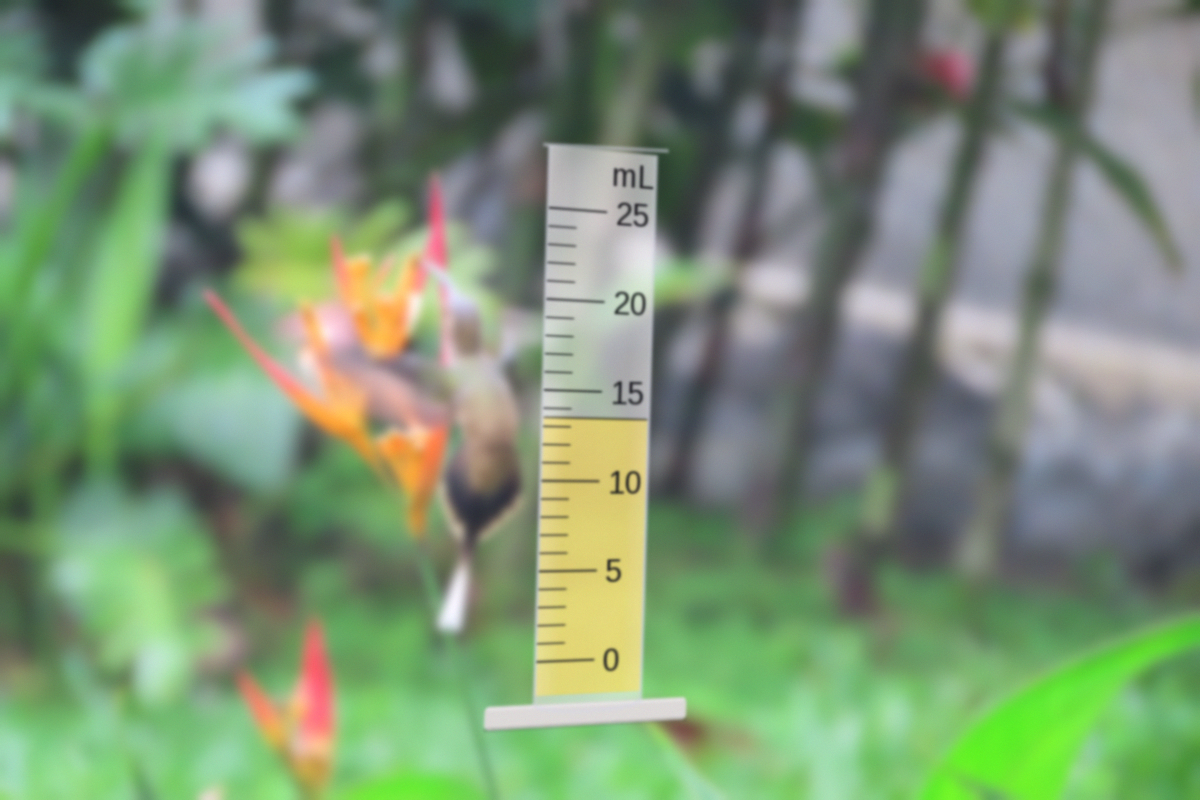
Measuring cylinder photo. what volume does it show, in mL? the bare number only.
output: 13.5
